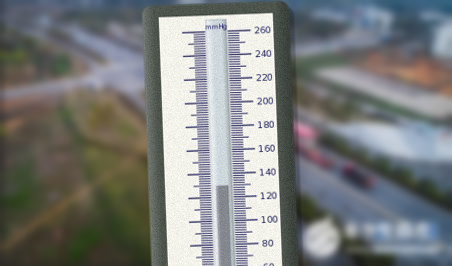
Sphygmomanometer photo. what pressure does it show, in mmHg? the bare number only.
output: 130
